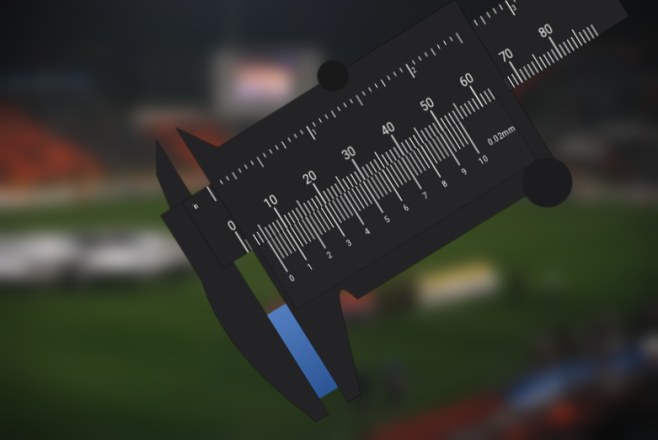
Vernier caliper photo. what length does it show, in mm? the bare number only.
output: 5.0
